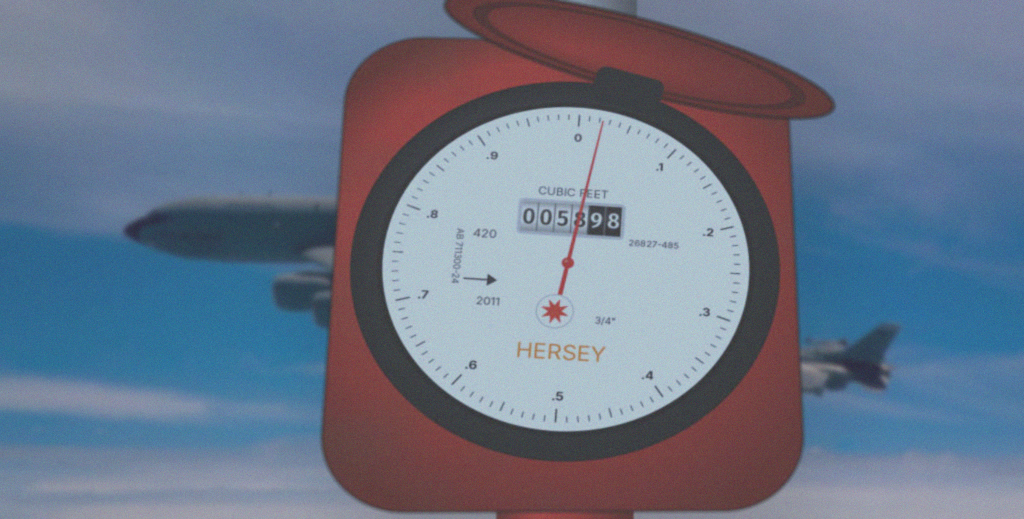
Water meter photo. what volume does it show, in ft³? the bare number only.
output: 5898.02
